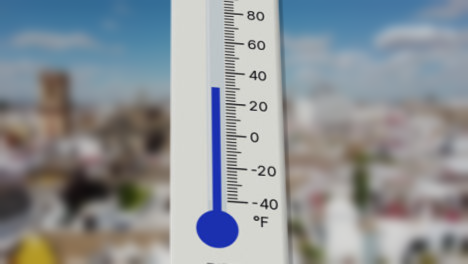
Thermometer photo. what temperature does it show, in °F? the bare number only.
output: 30
